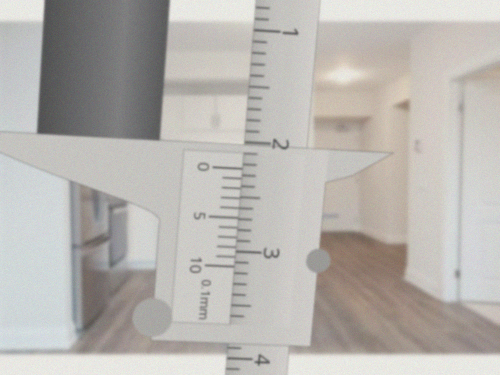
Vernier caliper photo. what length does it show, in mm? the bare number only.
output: 22.4
